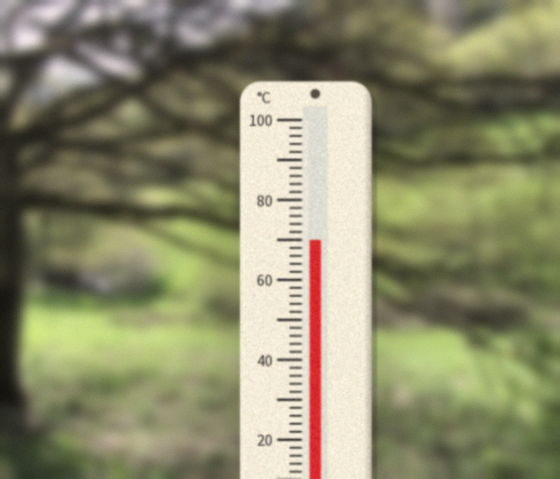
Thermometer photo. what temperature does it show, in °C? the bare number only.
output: 70
